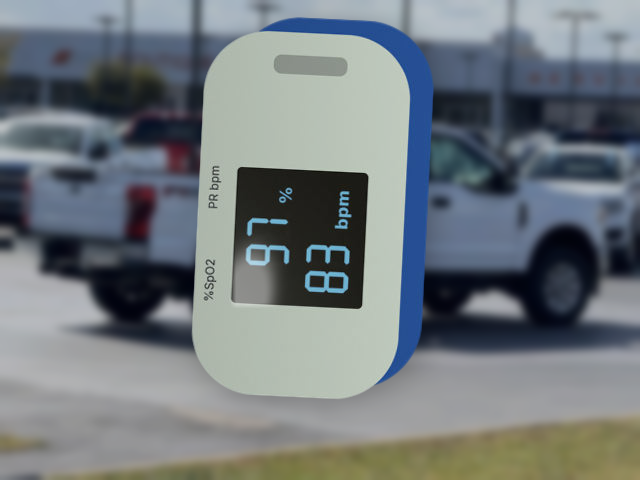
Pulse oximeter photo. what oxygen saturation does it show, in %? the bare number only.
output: 97
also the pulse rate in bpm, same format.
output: 83
